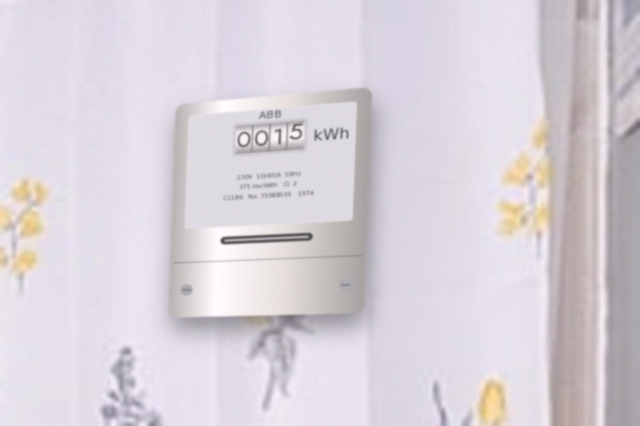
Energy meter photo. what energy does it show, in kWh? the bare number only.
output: 15
